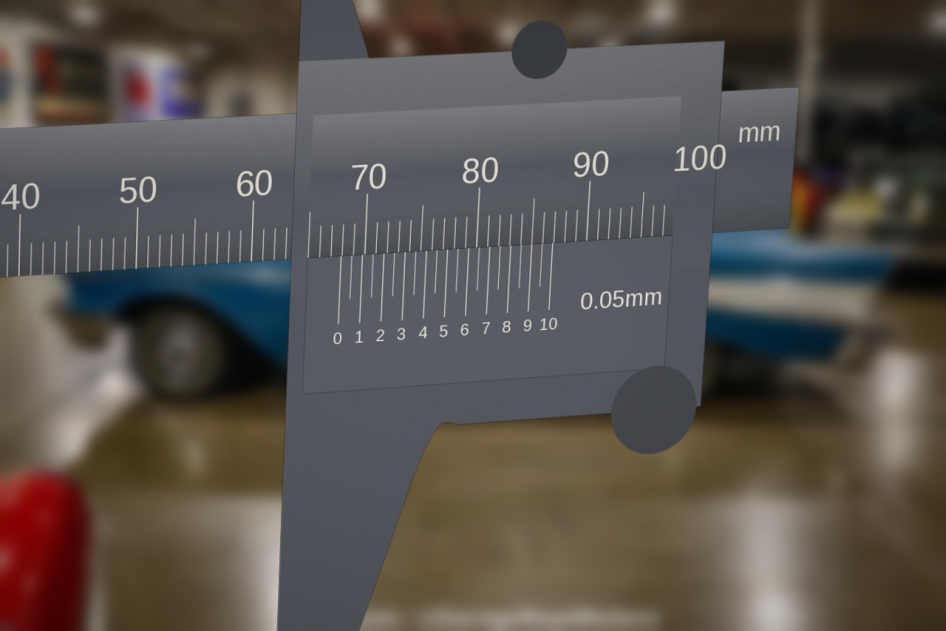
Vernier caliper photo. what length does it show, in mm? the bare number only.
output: 67.9
